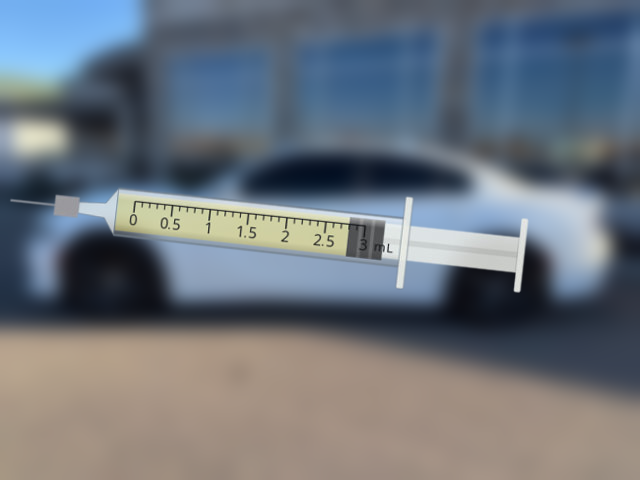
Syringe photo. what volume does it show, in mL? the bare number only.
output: 2.8
